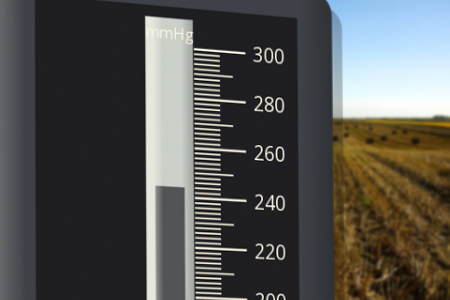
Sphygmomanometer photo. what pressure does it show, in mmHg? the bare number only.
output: 244
